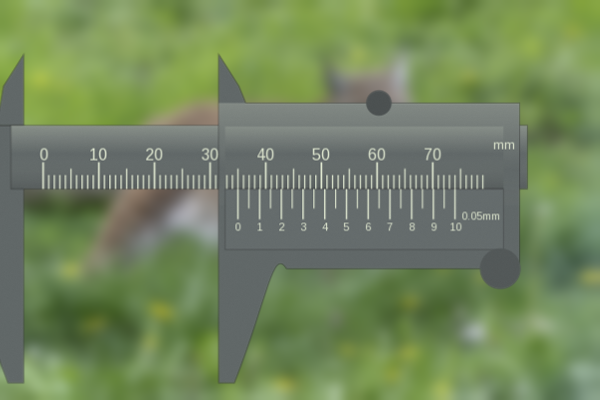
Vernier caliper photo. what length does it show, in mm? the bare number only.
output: 35.0
